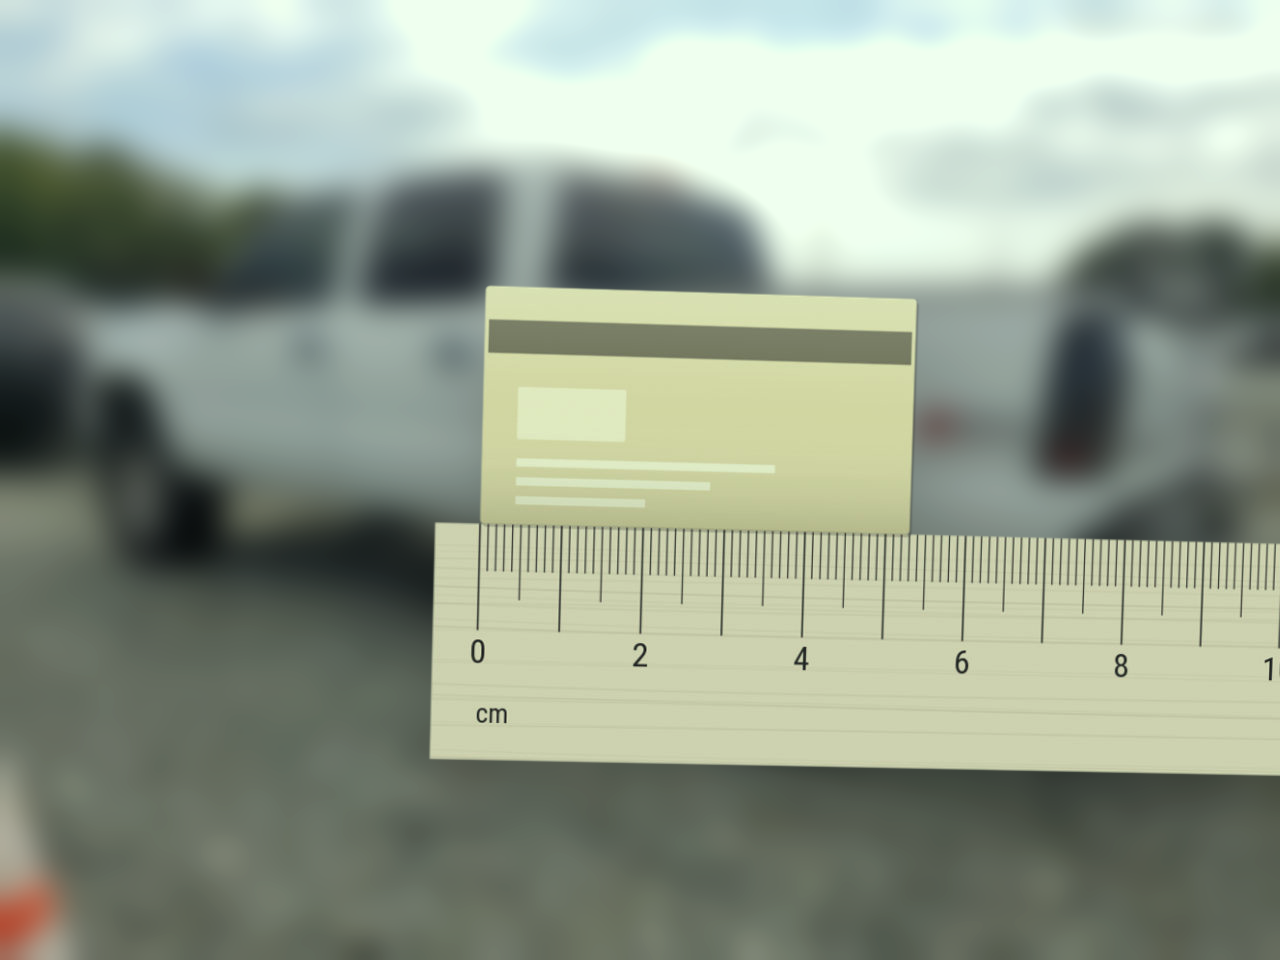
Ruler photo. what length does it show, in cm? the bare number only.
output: 5.3
